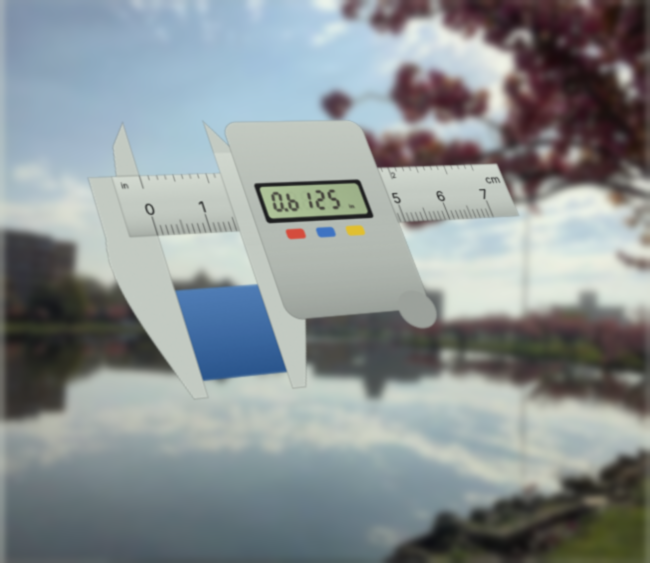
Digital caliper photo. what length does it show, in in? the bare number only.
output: 0.6125
